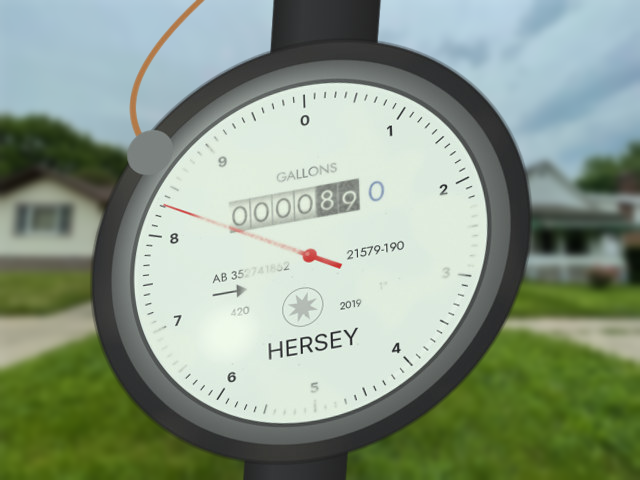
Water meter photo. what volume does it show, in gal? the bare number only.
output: 888.3
